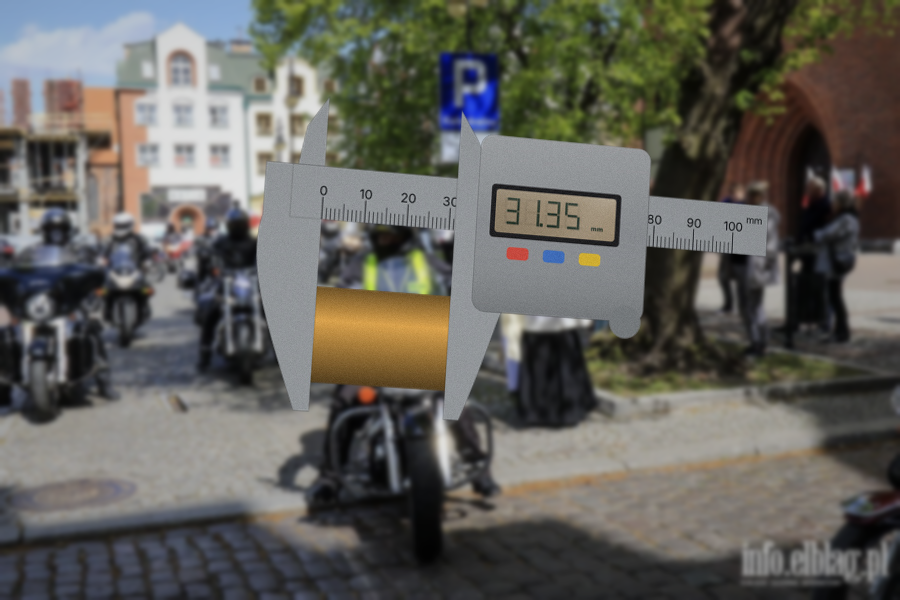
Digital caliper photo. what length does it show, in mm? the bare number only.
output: 31.35
